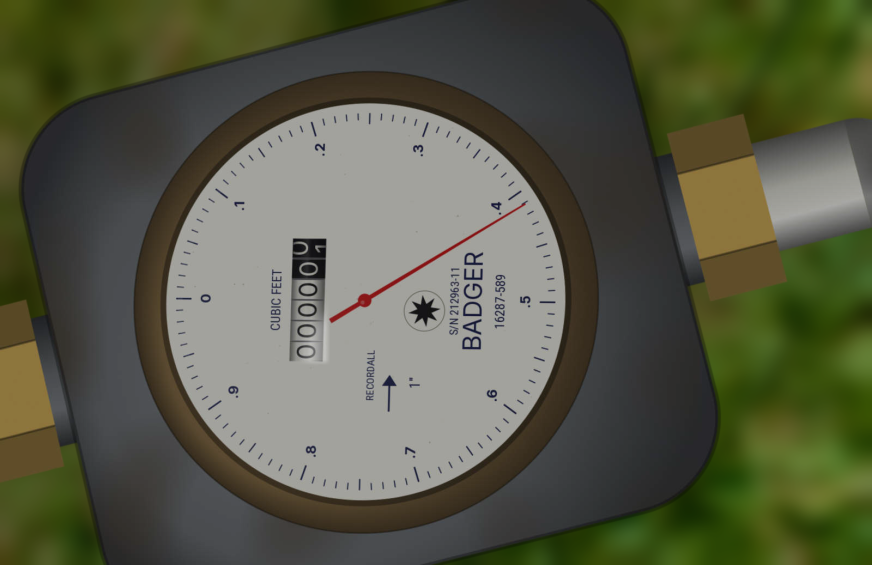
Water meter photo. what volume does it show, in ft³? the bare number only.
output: 0.41
